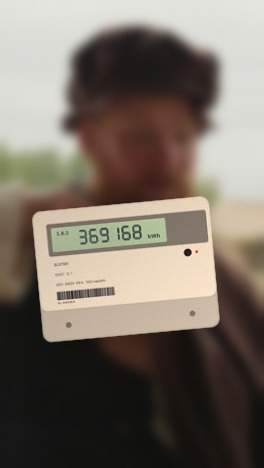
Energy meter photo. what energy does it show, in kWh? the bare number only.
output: 369168
